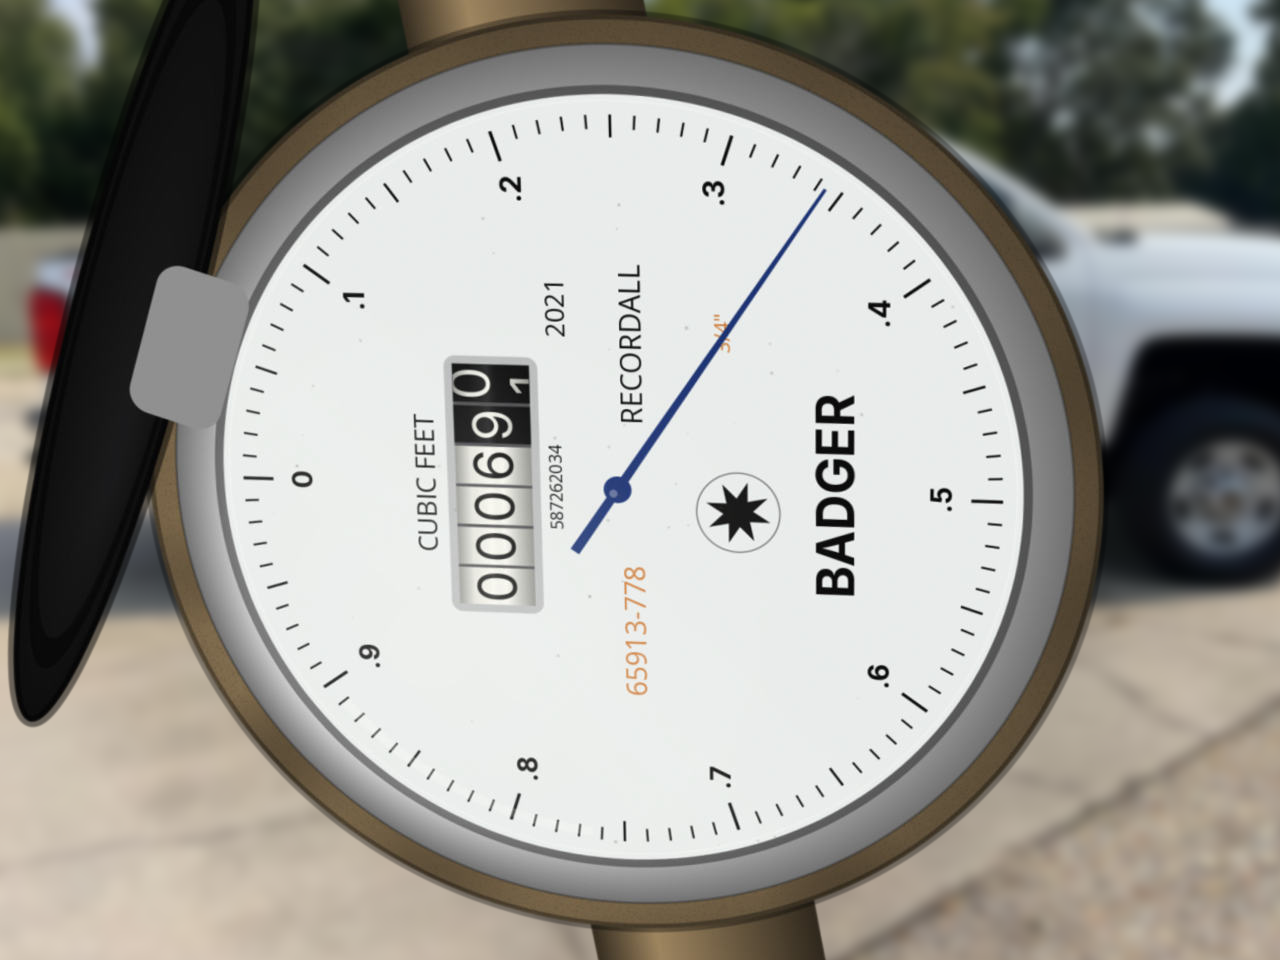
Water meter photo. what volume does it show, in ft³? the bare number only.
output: 690.34
